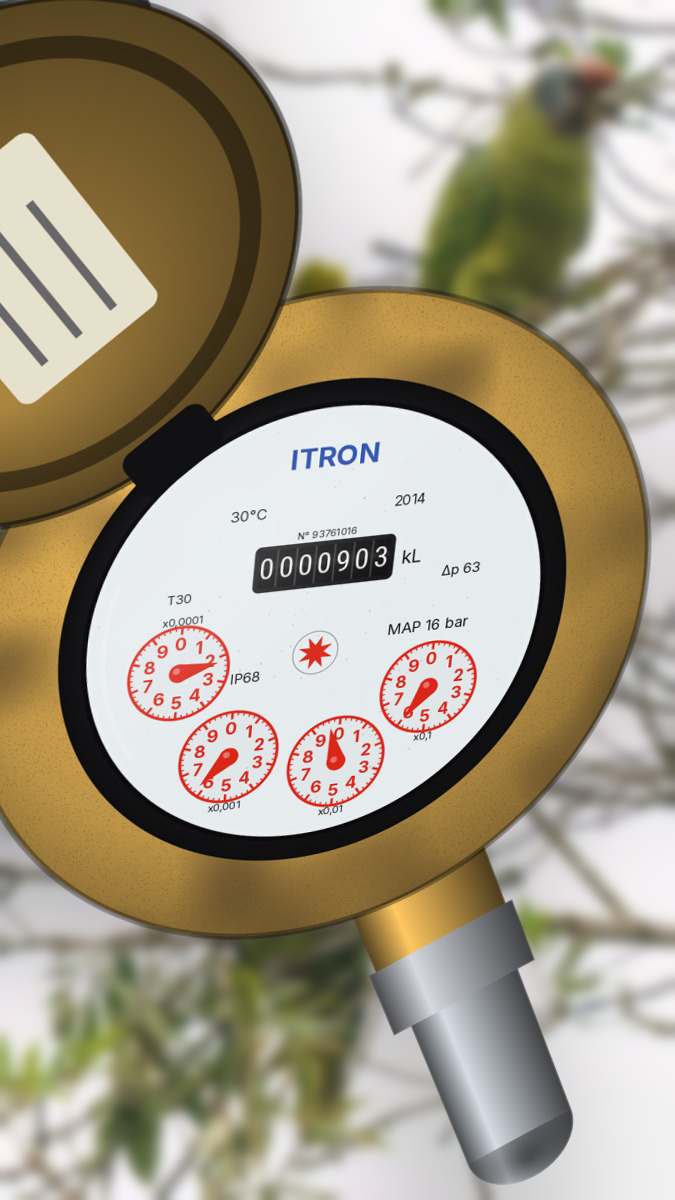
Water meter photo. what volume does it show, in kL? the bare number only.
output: 903.5962
